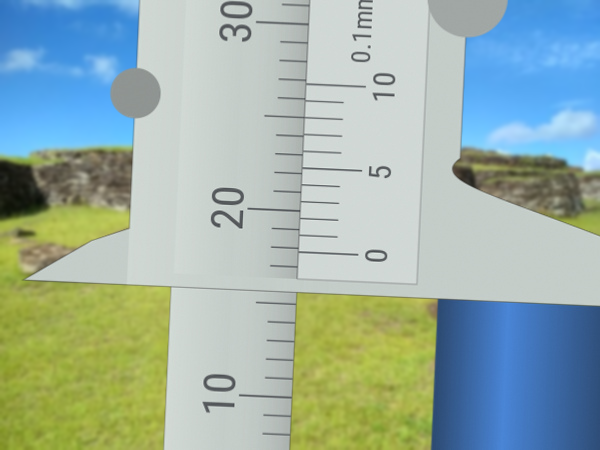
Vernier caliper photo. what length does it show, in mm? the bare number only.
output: 17.8
